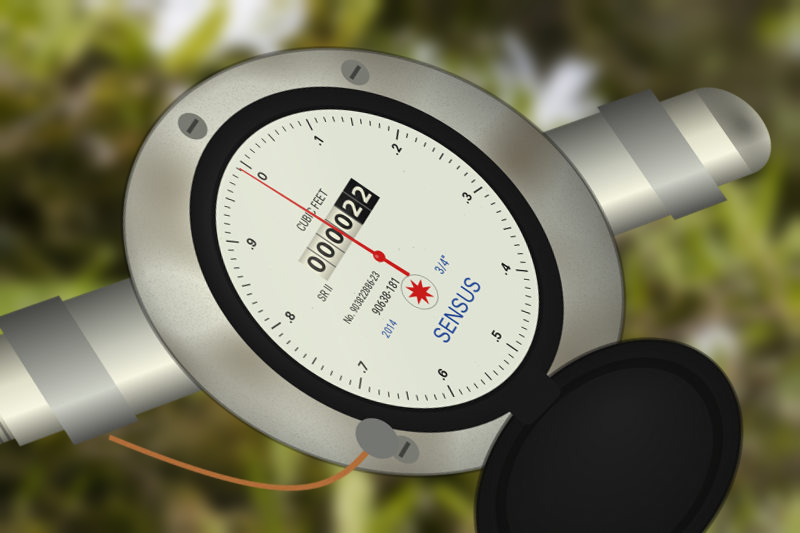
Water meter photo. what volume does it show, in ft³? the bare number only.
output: 21.99
